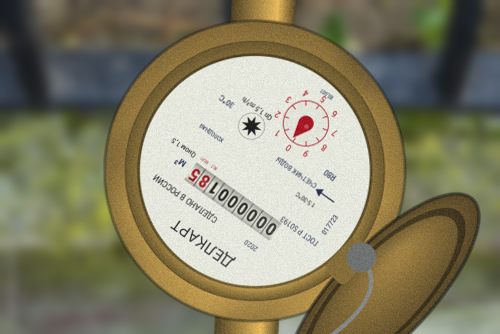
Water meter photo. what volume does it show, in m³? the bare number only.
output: 1.850
